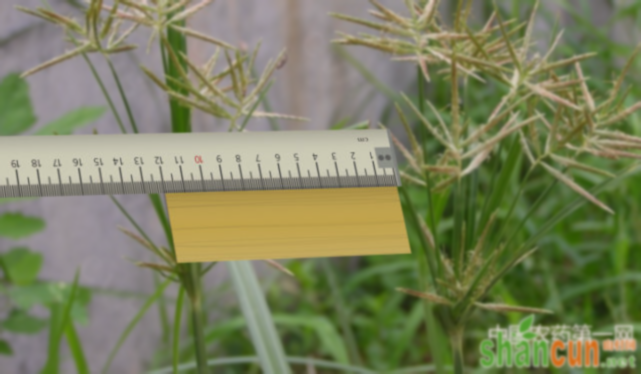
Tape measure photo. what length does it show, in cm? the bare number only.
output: 12
